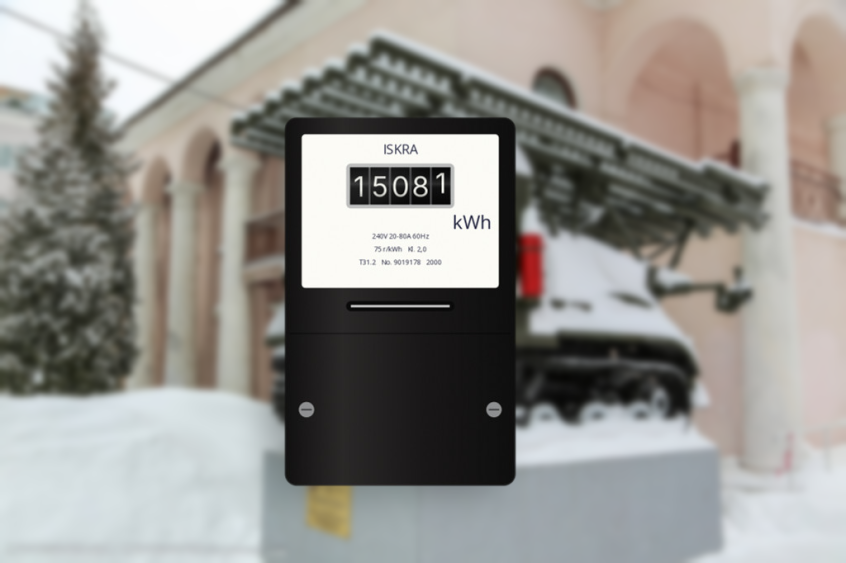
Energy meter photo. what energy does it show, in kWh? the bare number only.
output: 15081
